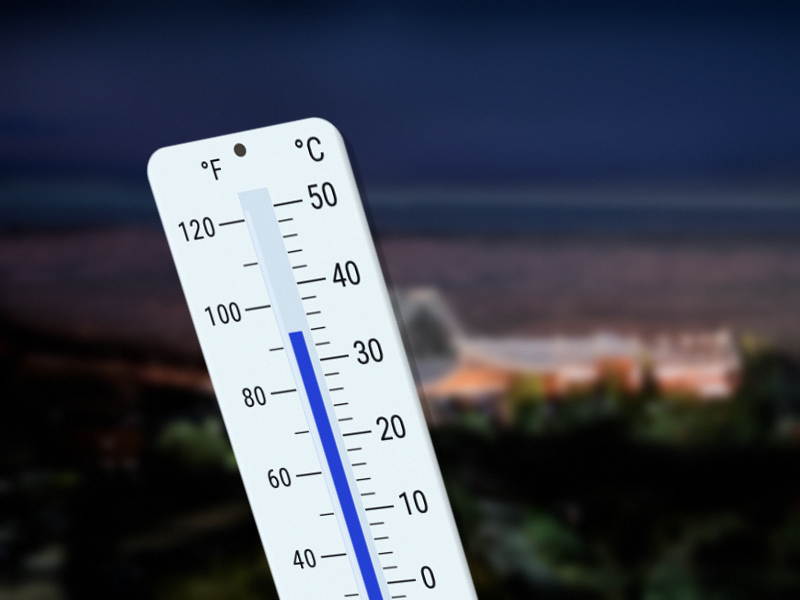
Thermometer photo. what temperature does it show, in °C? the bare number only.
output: 34
